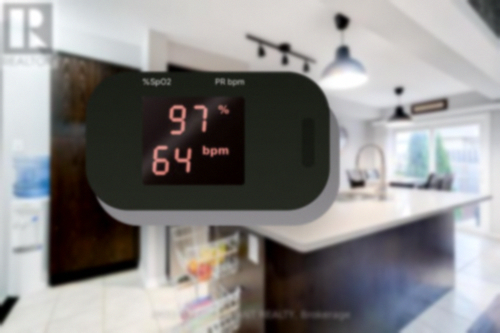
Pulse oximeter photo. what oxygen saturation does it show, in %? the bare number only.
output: 97
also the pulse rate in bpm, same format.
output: 64
